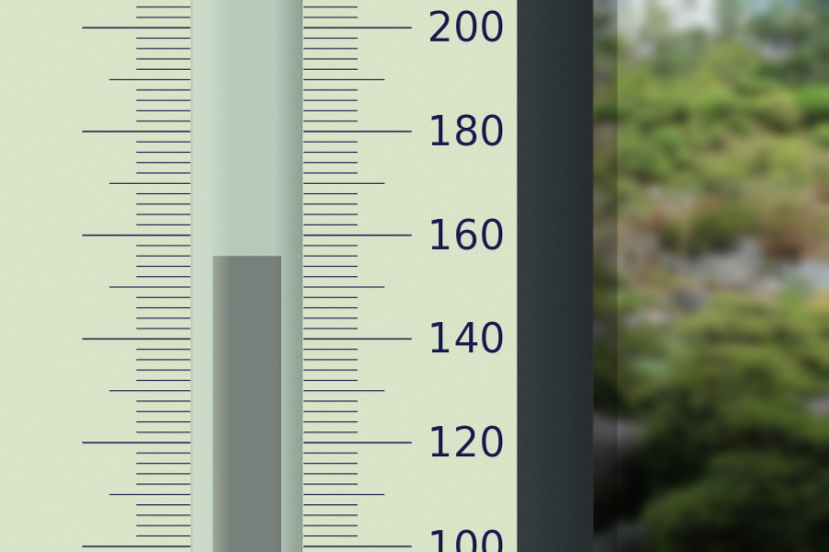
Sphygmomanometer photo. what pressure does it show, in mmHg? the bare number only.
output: 156
